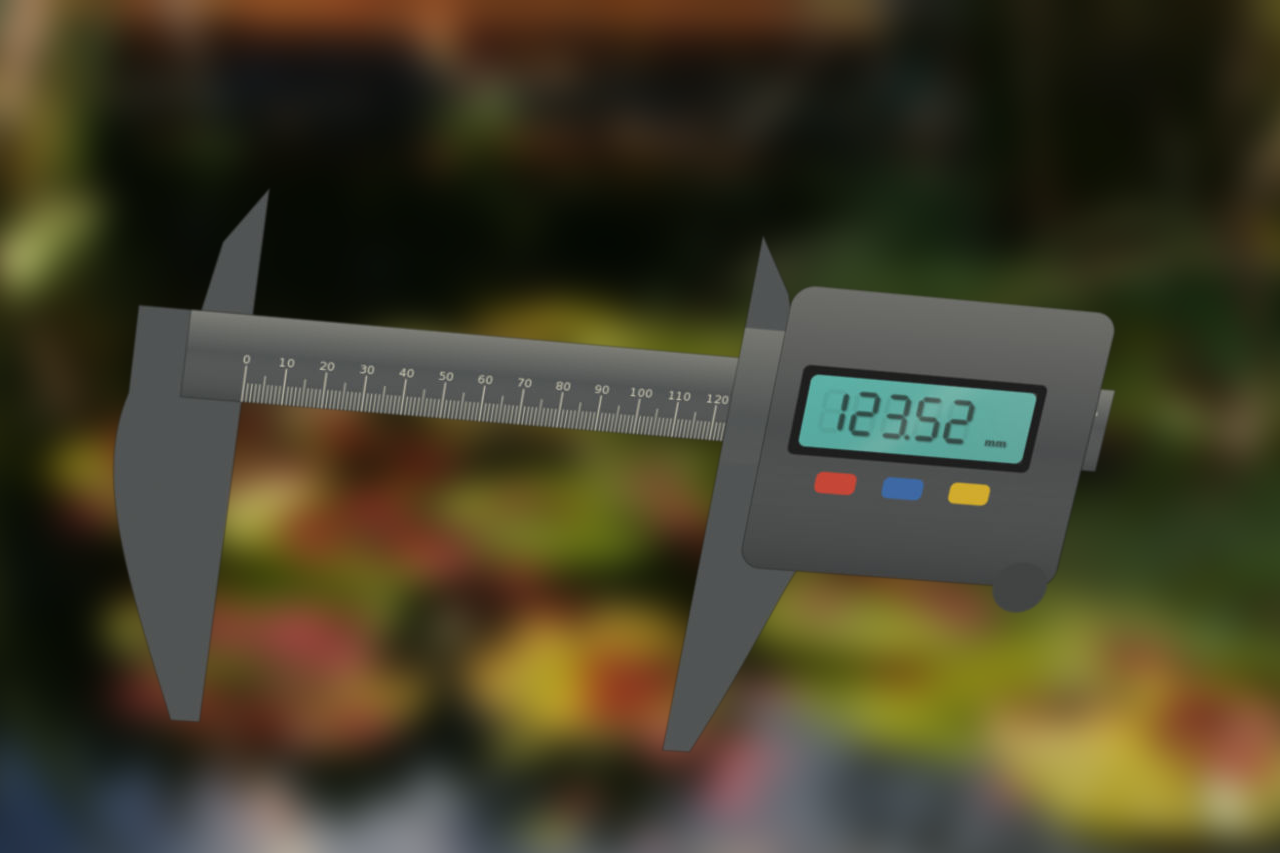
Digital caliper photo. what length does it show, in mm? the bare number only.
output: 123.52
